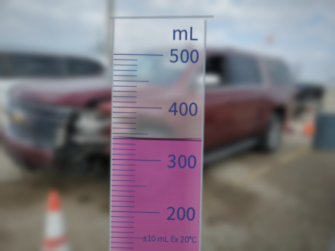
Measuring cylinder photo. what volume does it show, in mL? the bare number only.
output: 340
